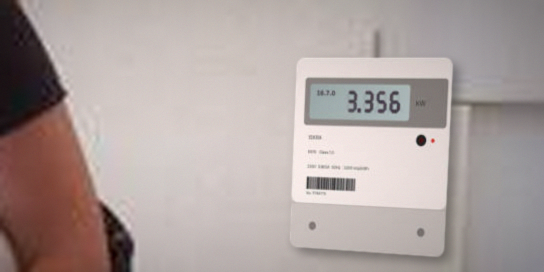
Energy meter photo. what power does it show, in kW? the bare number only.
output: 3.356
